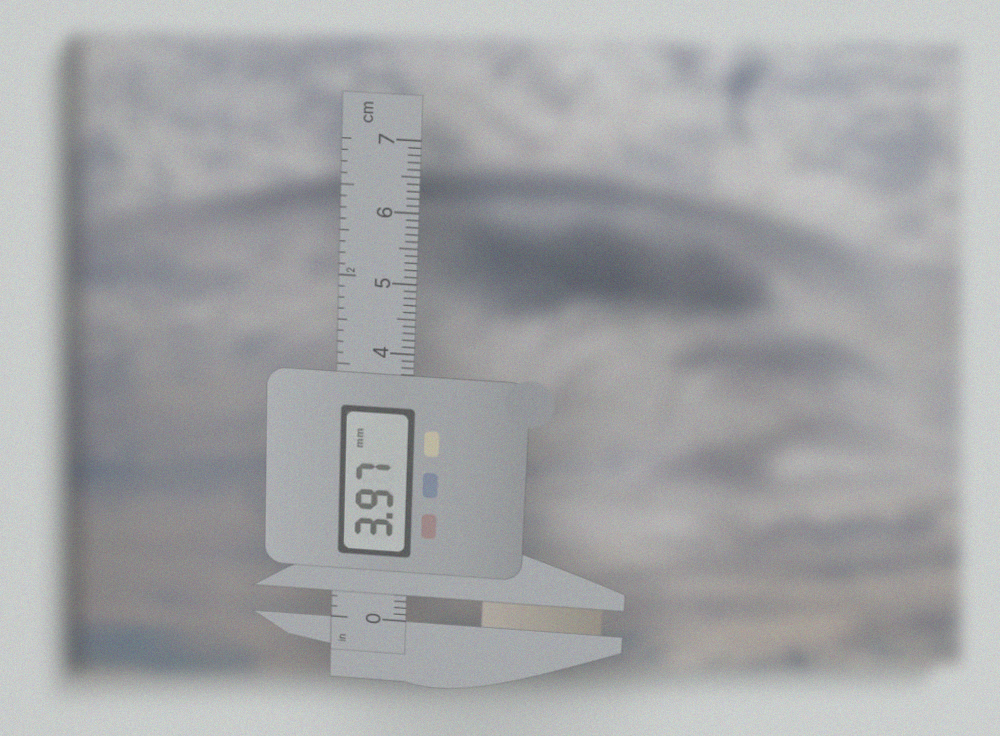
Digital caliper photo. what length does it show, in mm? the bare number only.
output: 3.97
